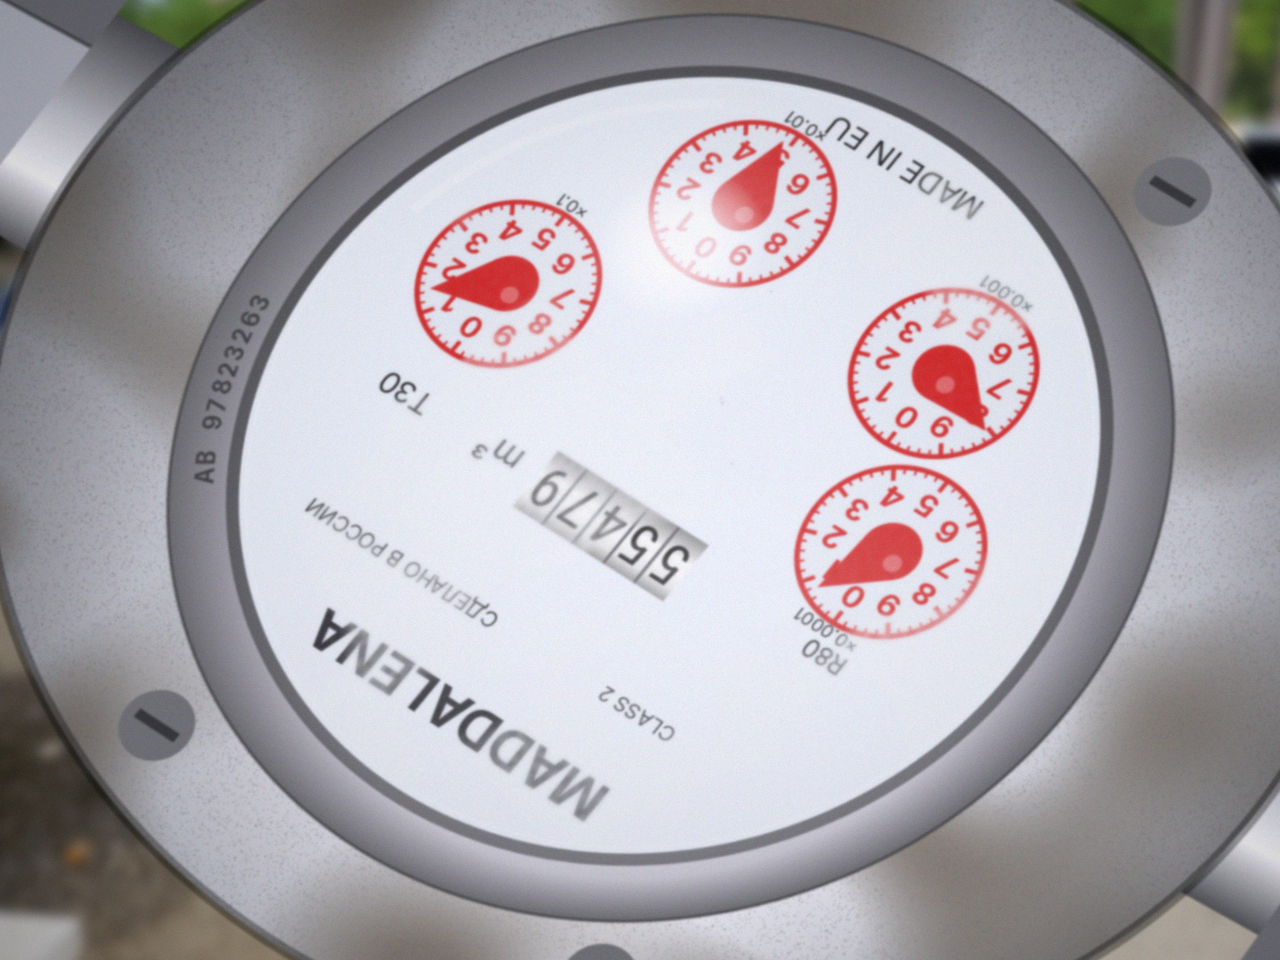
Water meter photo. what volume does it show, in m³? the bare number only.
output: 55479.1480
